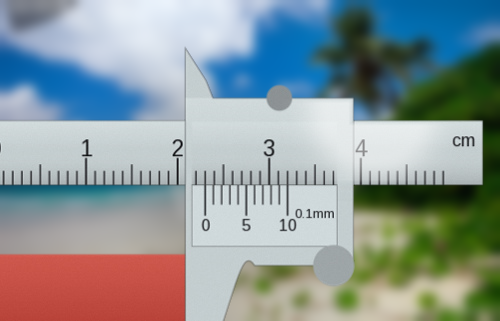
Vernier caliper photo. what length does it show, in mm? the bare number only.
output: 23.0
